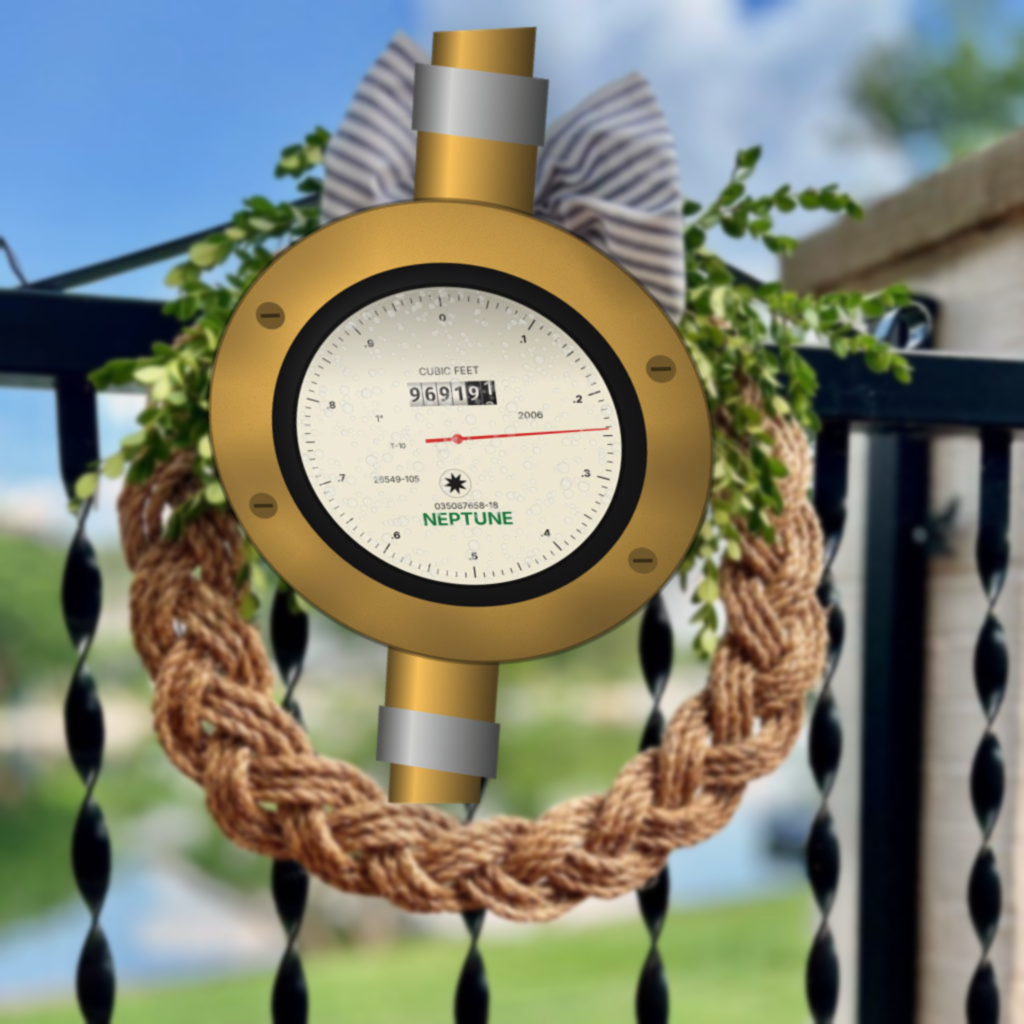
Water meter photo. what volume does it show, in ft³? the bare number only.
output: 969191.24
